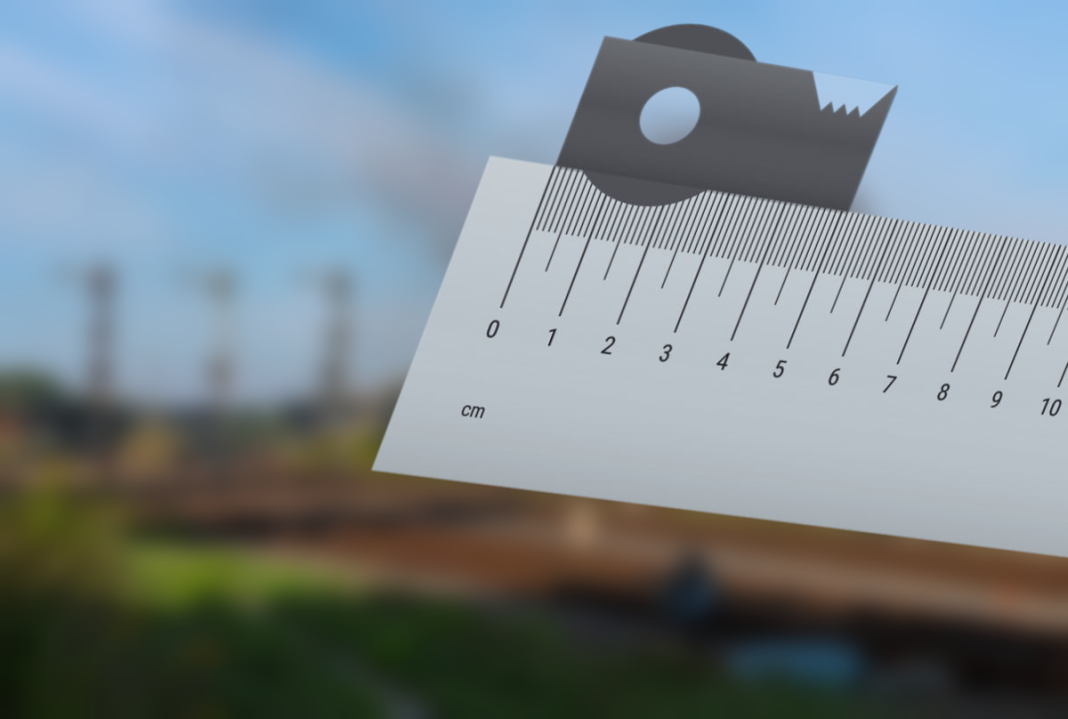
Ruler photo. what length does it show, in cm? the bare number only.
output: 5.1
